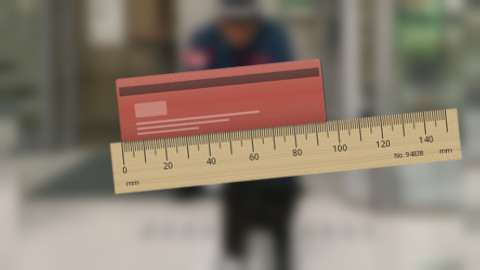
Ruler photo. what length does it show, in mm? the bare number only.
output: 95
